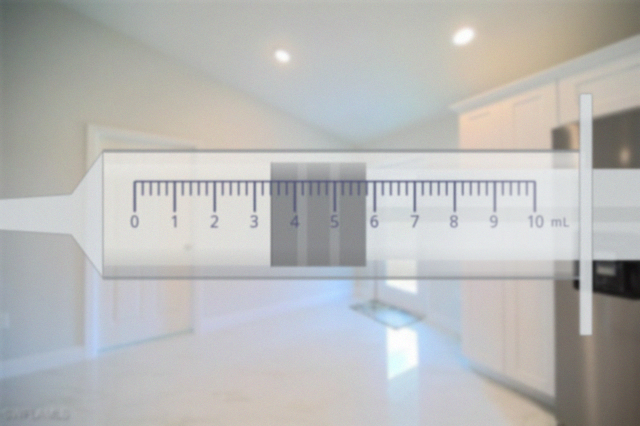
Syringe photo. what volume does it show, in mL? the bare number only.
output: 3.4
